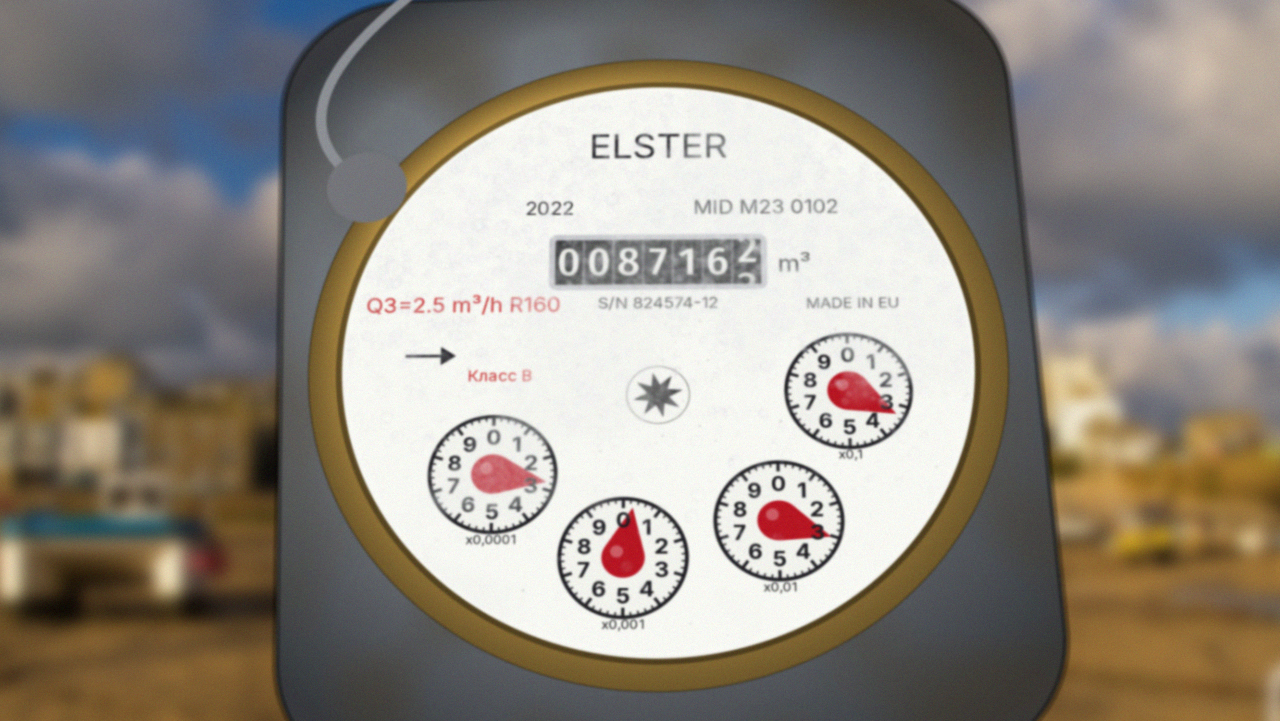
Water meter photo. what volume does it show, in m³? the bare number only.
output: 87162.3302
